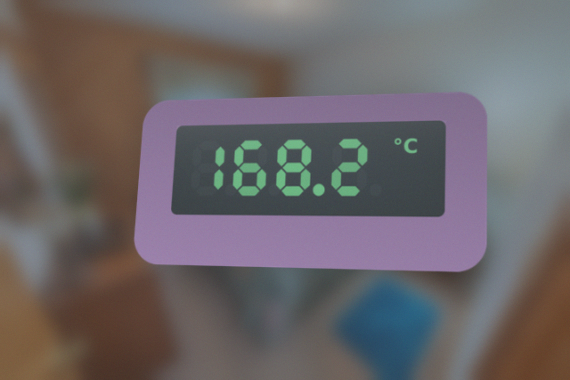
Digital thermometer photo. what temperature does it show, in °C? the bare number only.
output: 168.2
